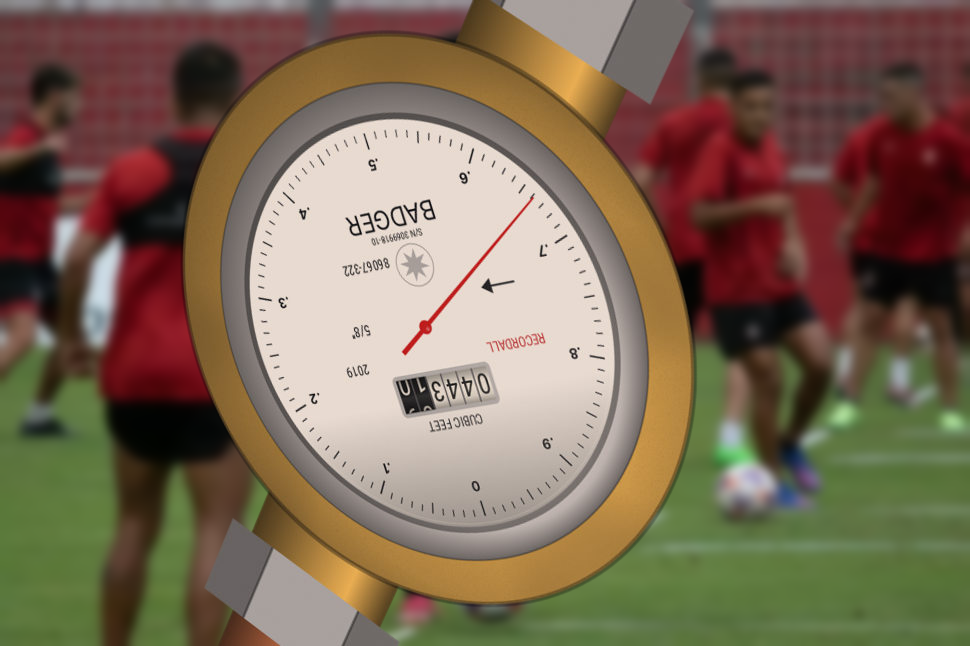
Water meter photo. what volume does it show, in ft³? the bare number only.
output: 44309.66
